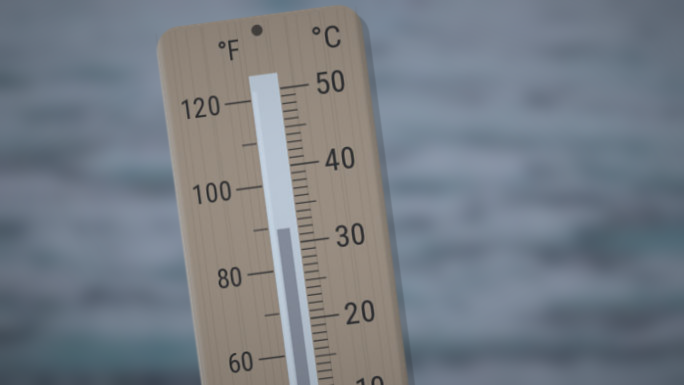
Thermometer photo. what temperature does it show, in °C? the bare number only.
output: 32
